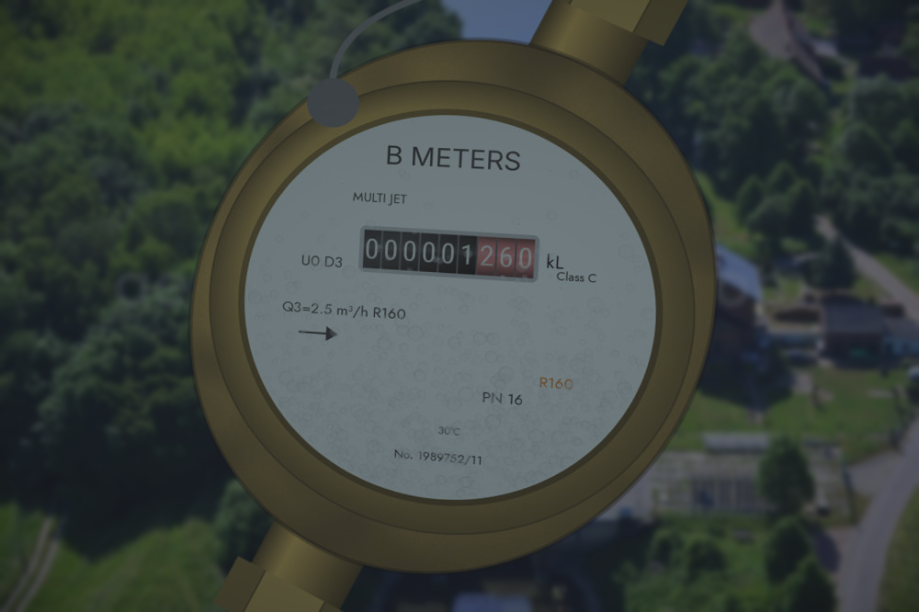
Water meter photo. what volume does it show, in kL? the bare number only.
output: 1.260
